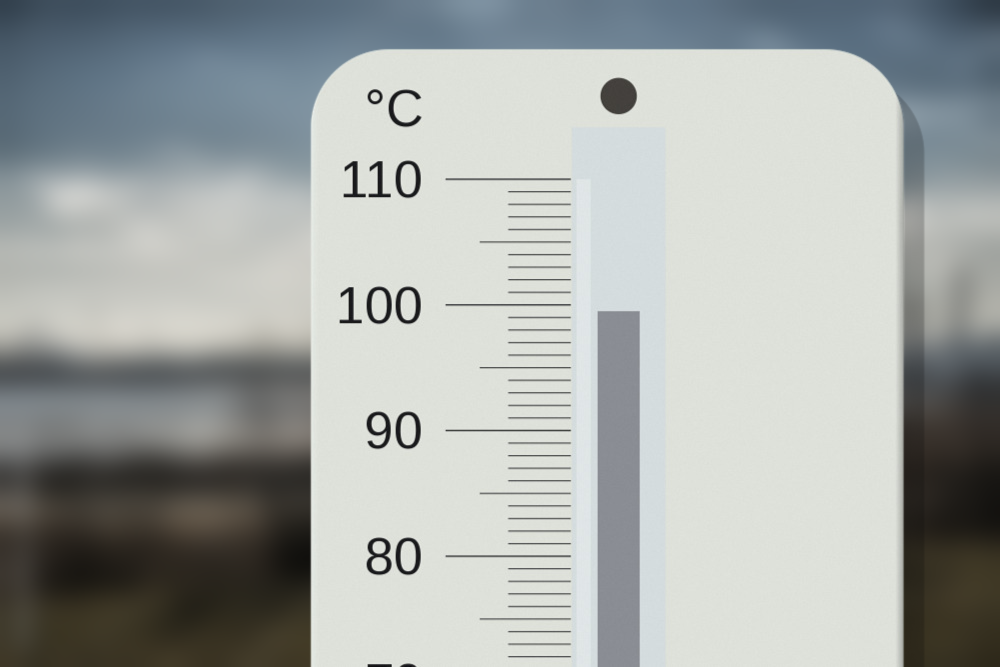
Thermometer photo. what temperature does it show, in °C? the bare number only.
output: 99.5
